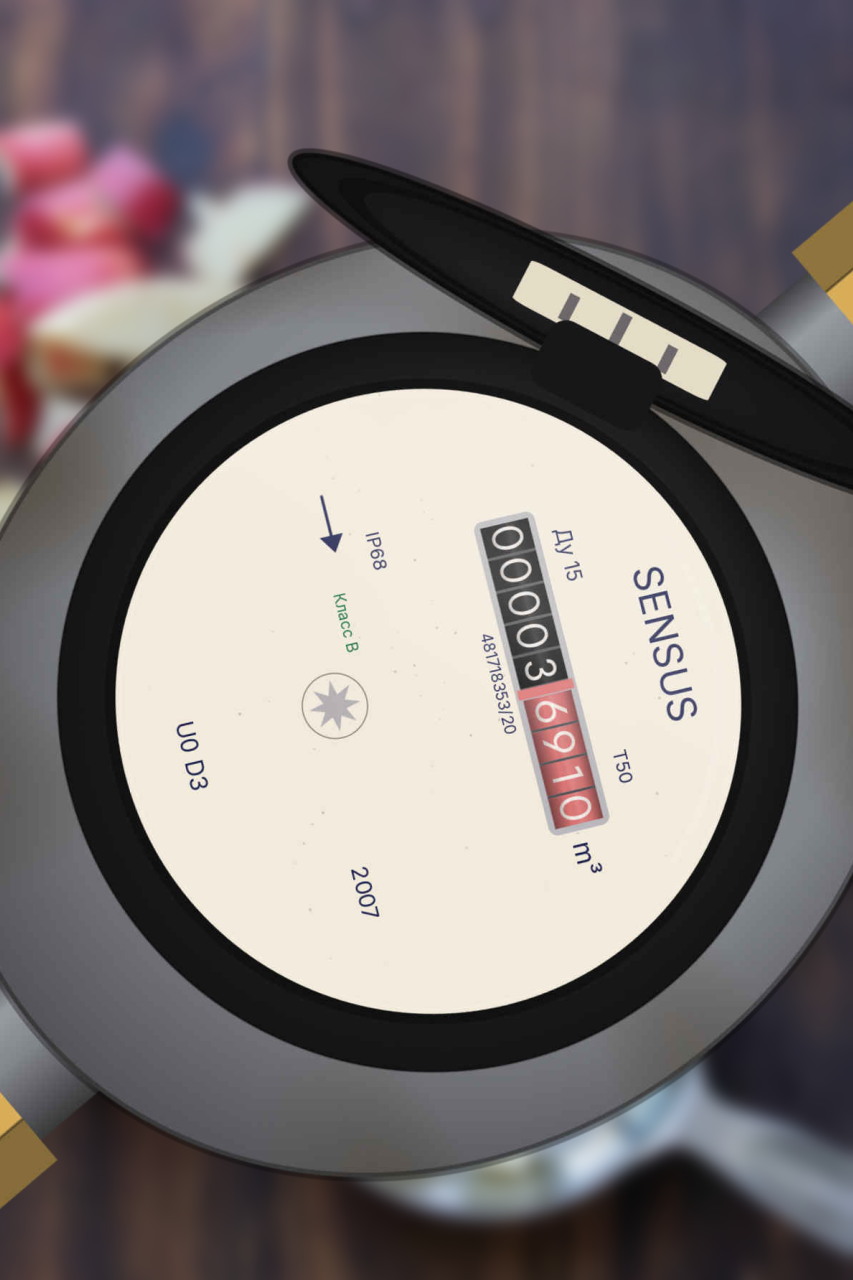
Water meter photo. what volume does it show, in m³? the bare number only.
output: 3.6910
